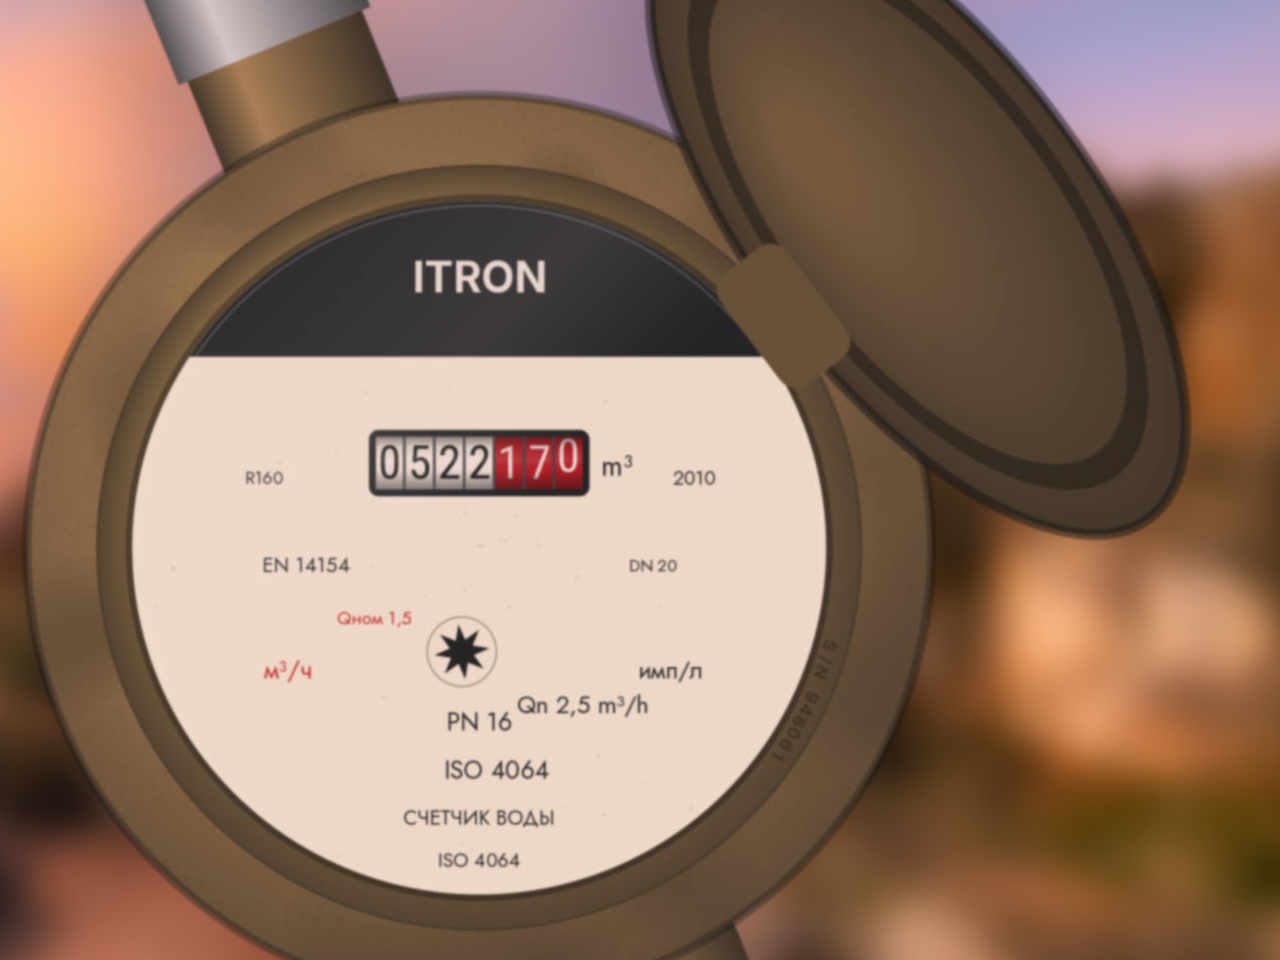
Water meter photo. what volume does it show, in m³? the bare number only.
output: 522.170
